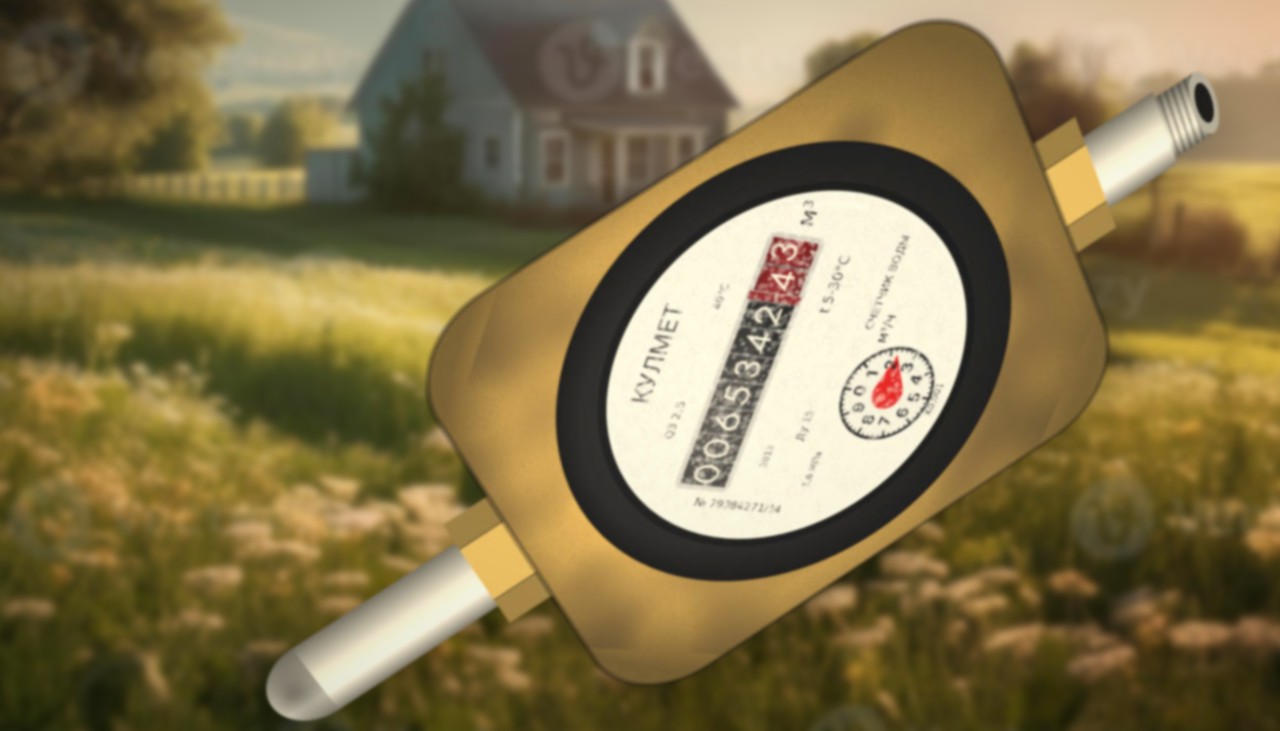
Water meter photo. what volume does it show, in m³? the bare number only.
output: 65342.432
